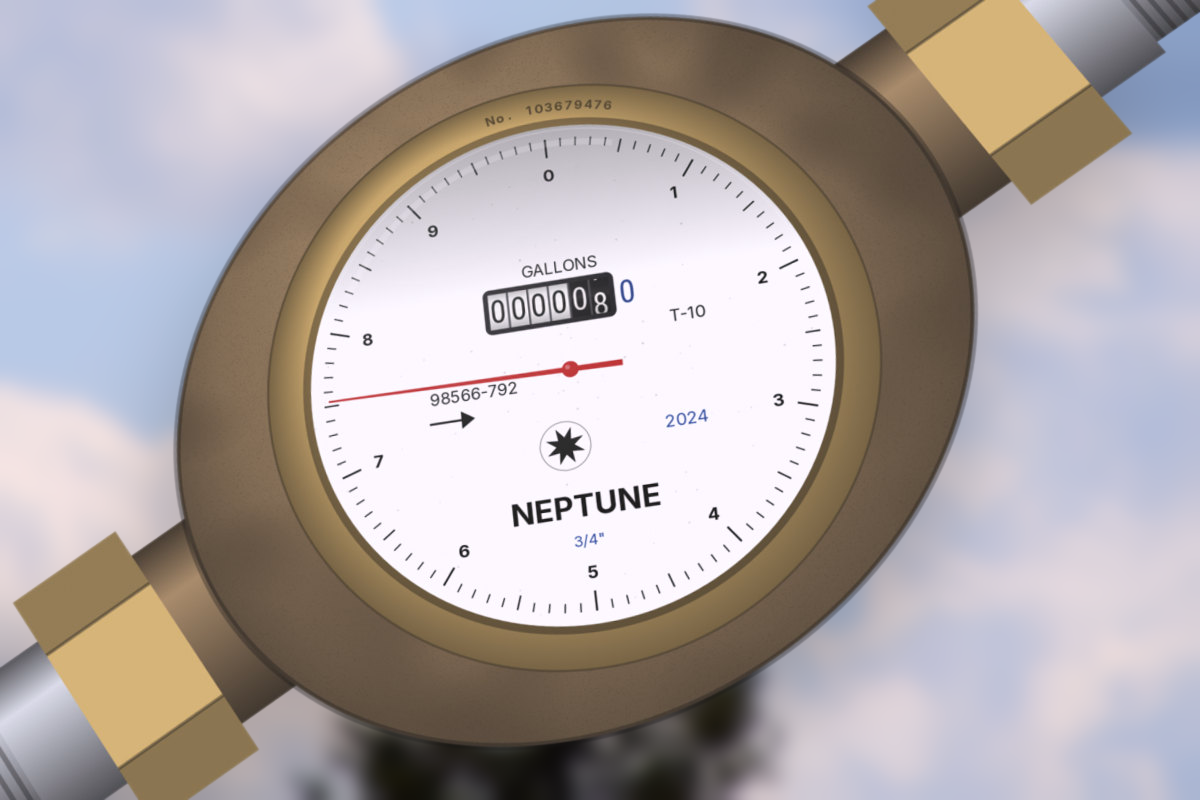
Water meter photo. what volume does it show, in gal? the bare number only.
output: 77.5
